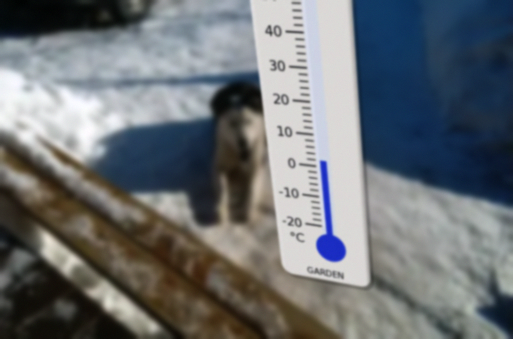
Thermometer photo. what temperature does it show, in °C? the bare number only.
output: 2
